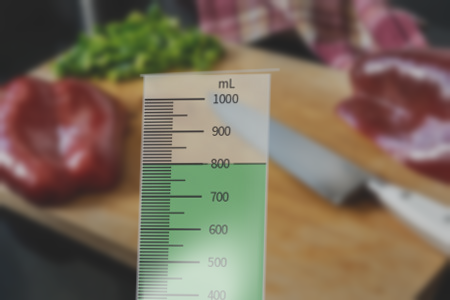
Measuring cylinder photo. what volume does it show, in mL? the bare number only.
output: 800
